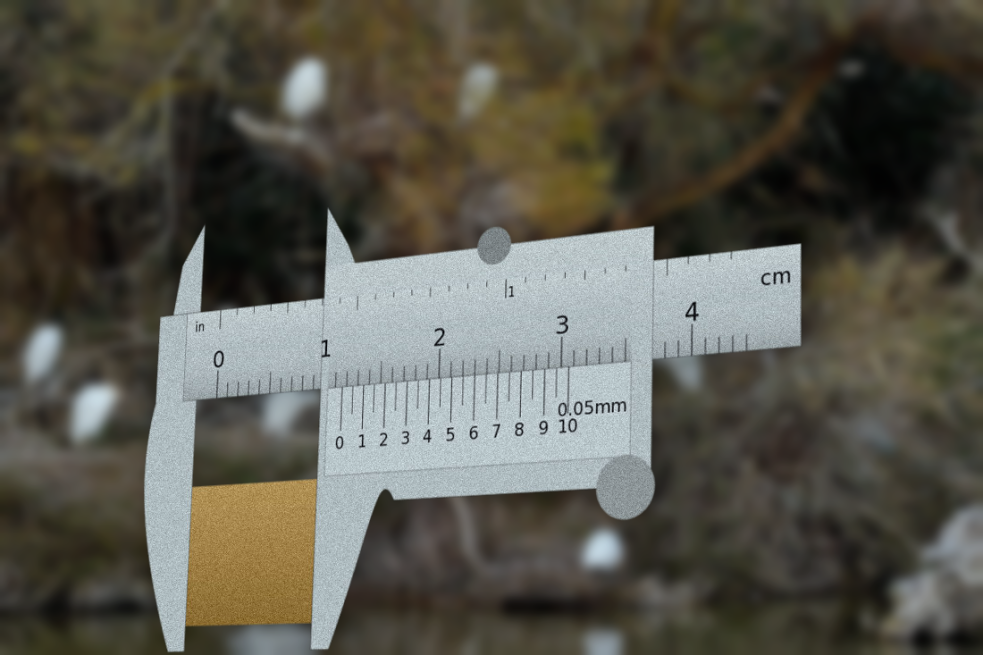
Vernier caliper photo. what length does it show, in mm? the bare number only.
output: 11.6
